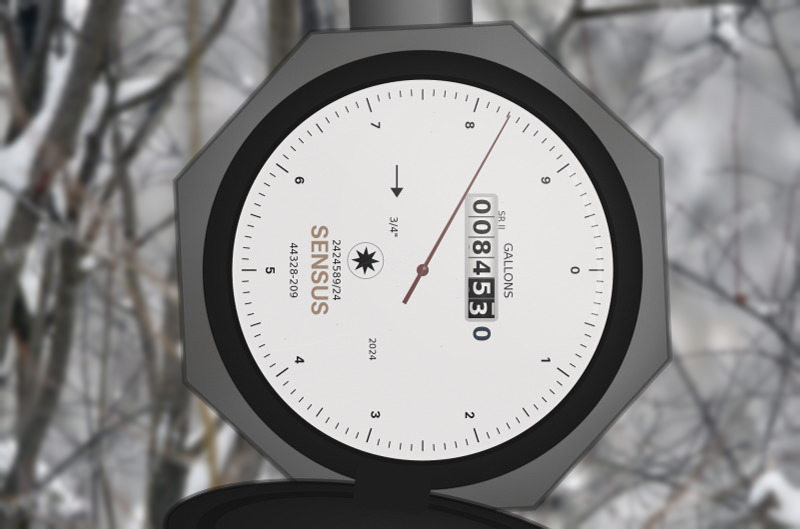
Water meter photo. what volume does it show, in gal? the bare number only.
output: 84528.3
